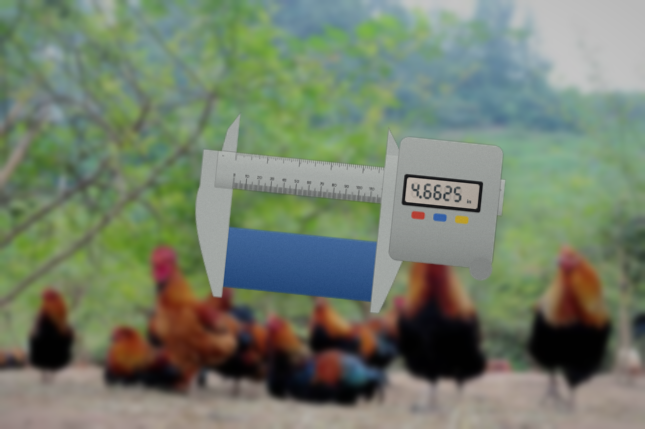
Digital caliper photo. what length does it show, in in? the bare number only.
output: 4.6625
